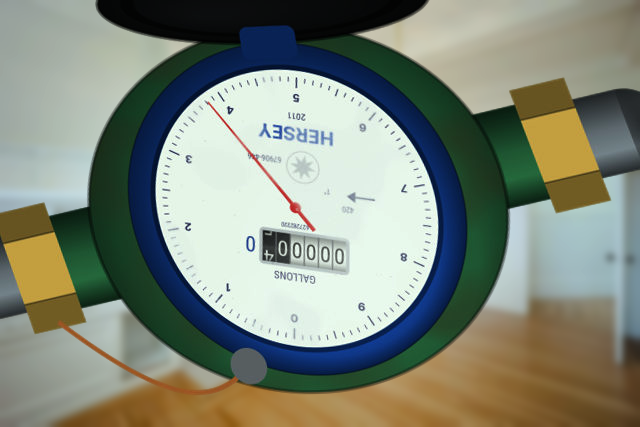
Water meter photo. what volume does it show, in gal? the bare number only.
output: 43.8
